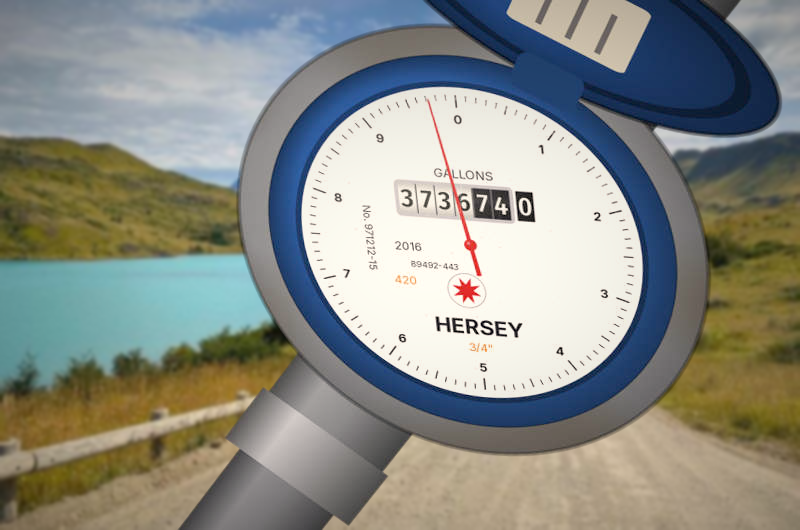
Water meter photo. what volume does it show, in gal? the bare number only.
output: 3736739.7
